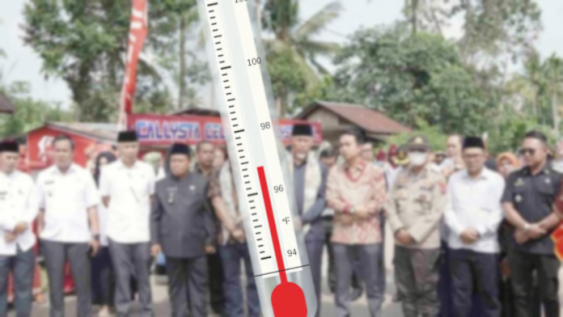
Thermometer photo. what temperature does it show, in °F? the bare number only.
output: 96.8
